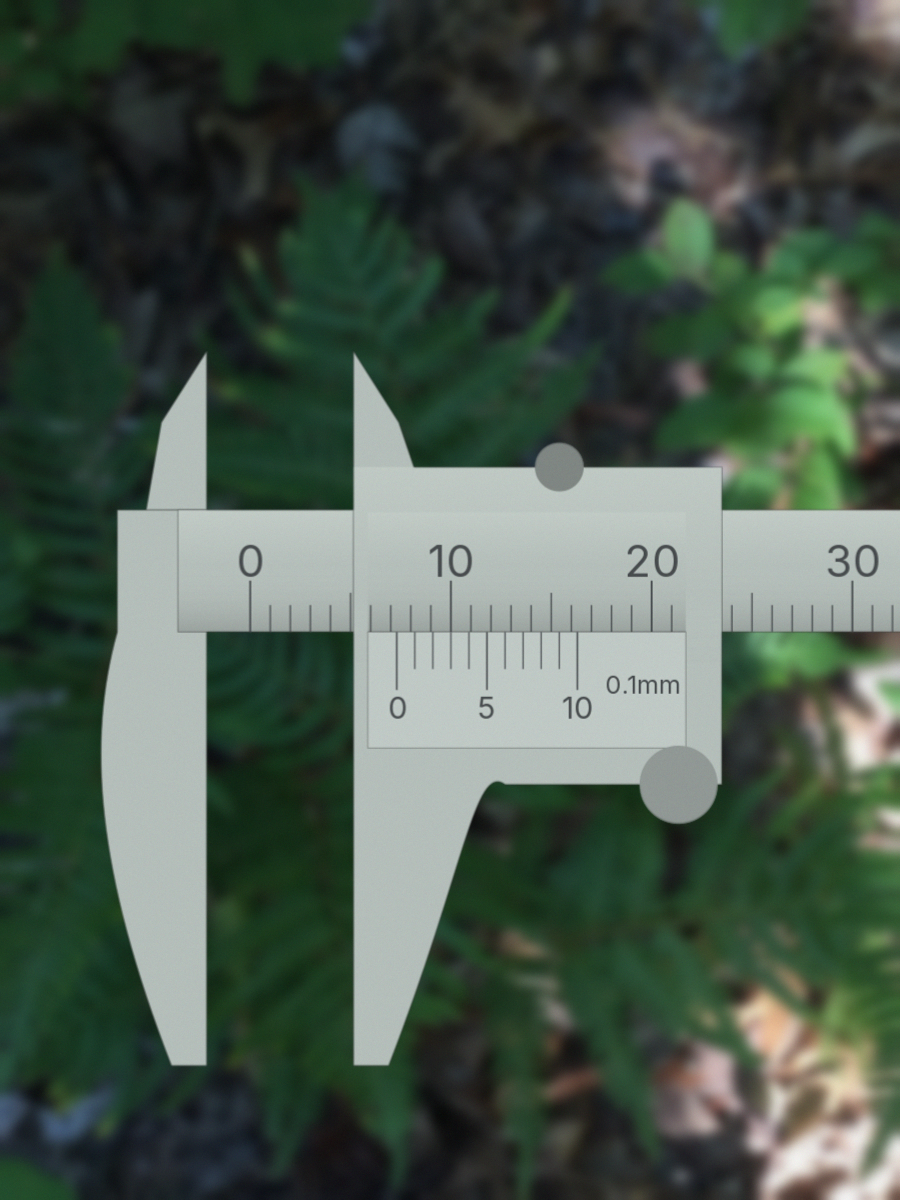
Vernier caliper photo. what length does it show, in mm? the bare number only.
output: 7.3
